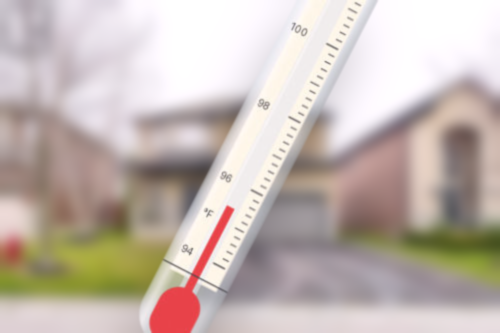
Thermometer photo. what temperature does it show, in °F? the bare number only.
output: 95.4
